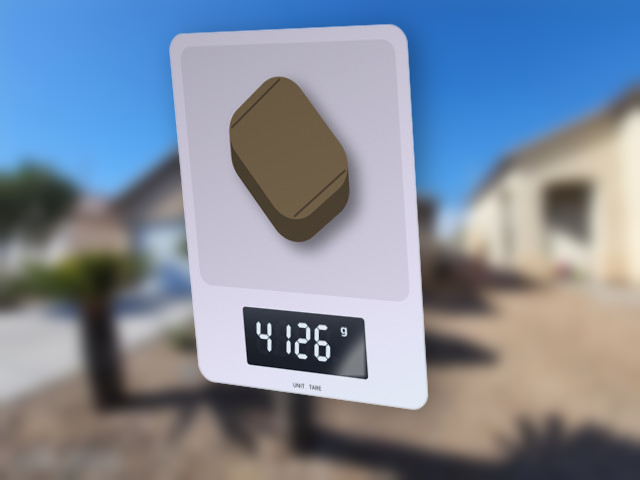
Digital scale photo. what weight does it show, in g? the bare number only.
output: 4126
